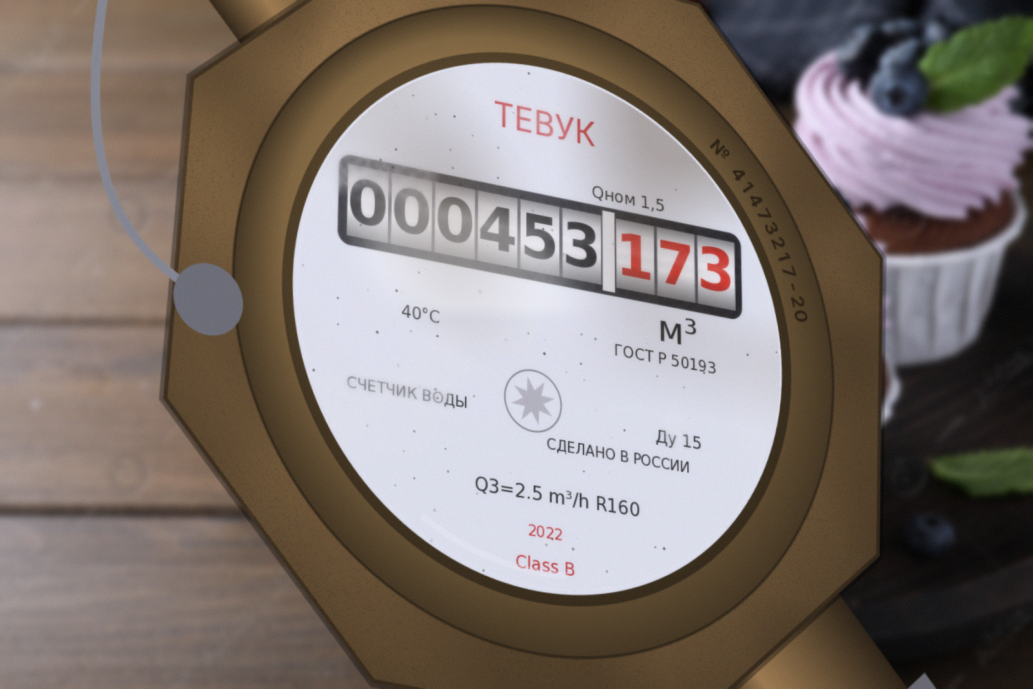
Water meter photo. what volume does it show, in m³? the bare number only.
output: 453.173
